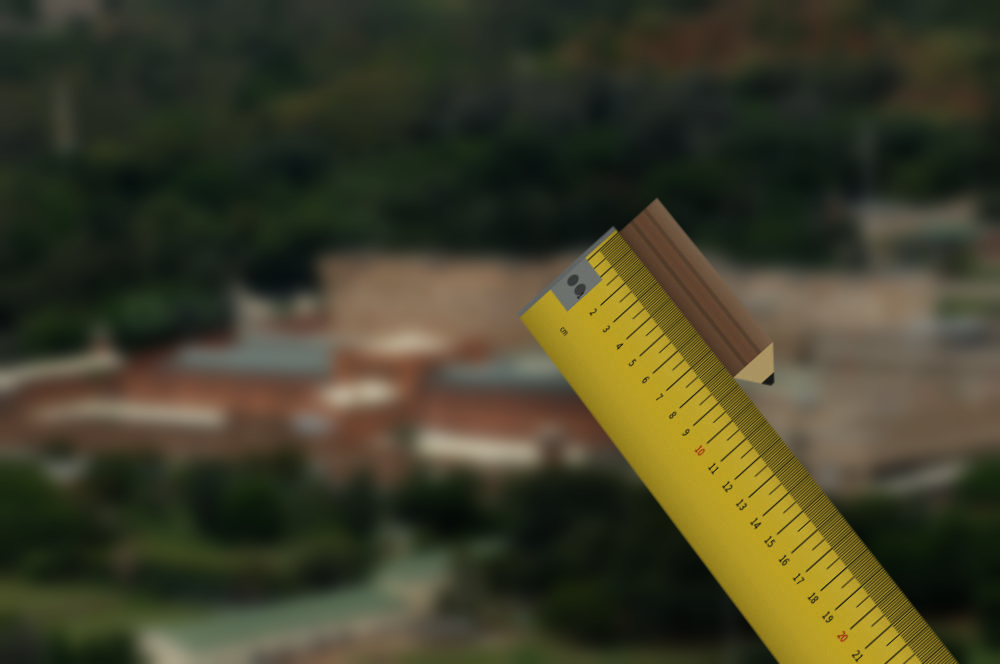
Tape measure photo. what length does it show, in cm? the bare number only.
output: 10
